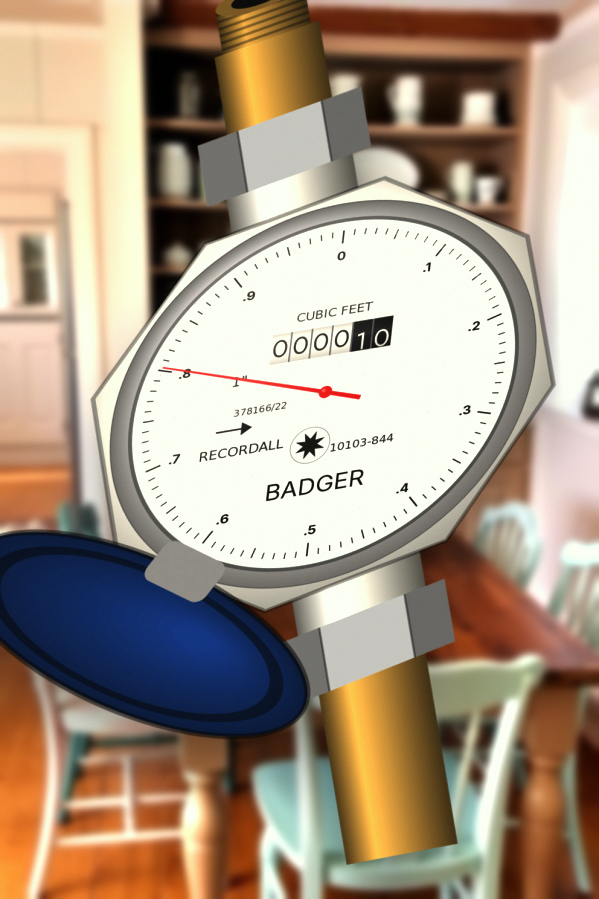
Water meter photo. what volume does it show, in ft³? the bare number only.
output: 9.80
